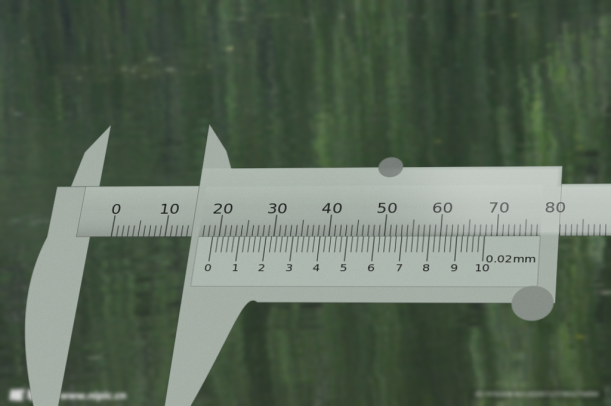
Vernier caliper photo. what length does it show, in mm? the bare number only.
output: 18.8
